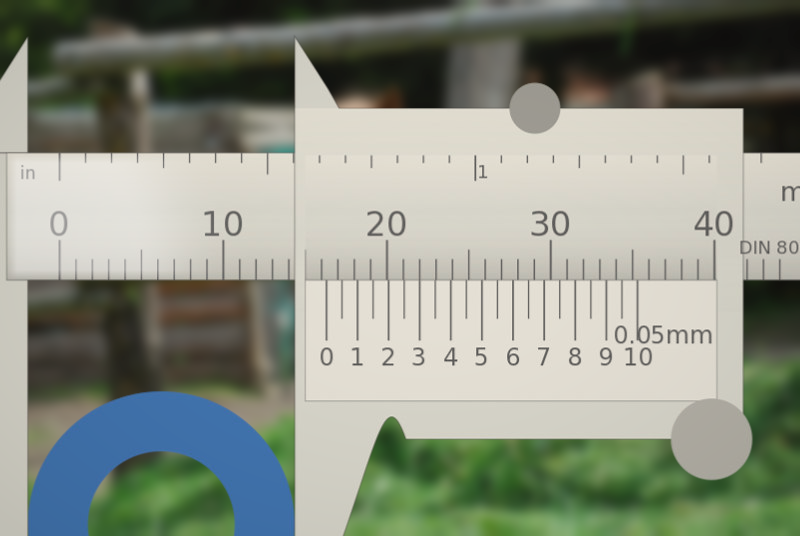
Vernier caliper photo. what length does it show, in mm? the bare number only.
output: 16.3
